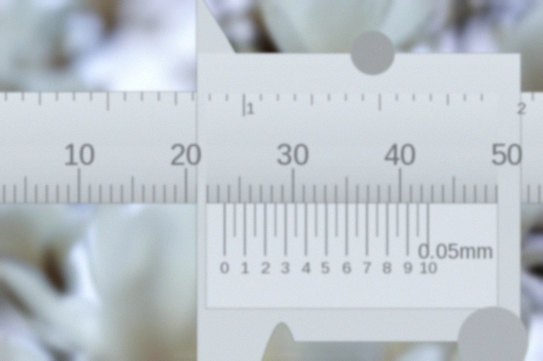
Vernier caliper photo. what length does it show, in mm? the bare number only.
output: 23.6
